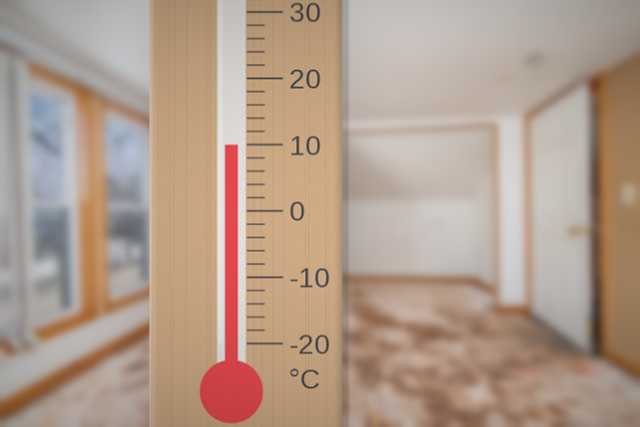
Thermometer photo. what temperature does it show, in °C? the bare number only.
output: 10
